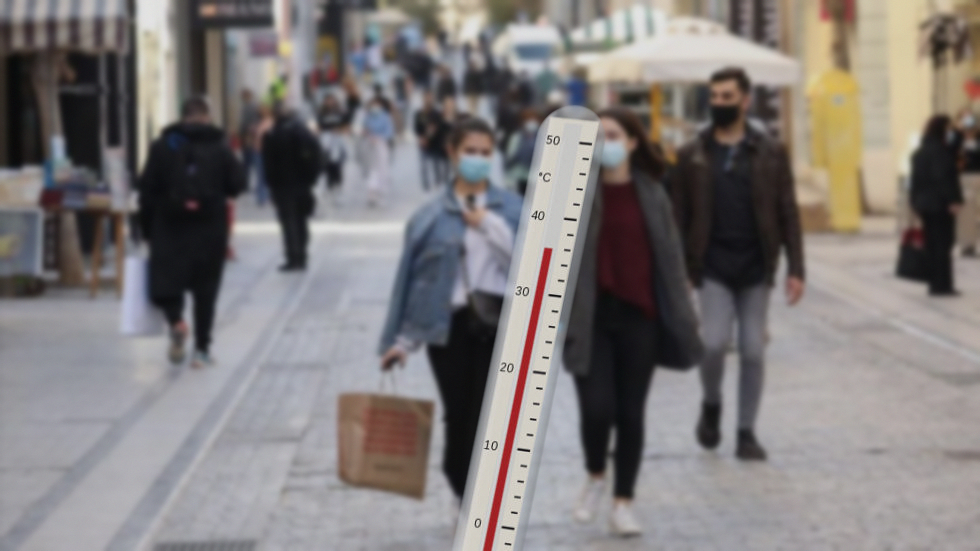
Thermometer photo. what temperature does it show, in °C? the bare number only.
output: 36
